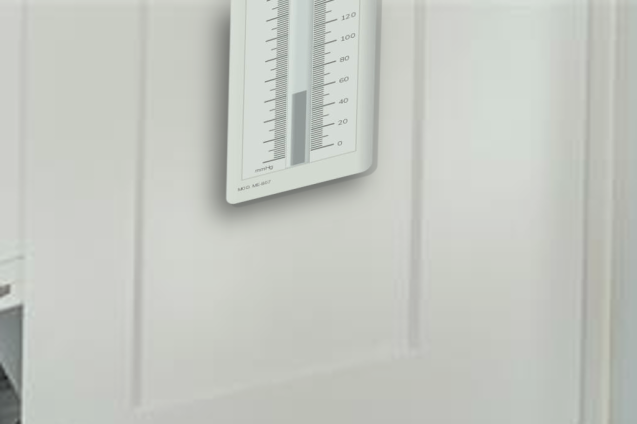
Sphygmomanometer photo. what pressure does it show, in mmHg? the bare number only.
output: 60
